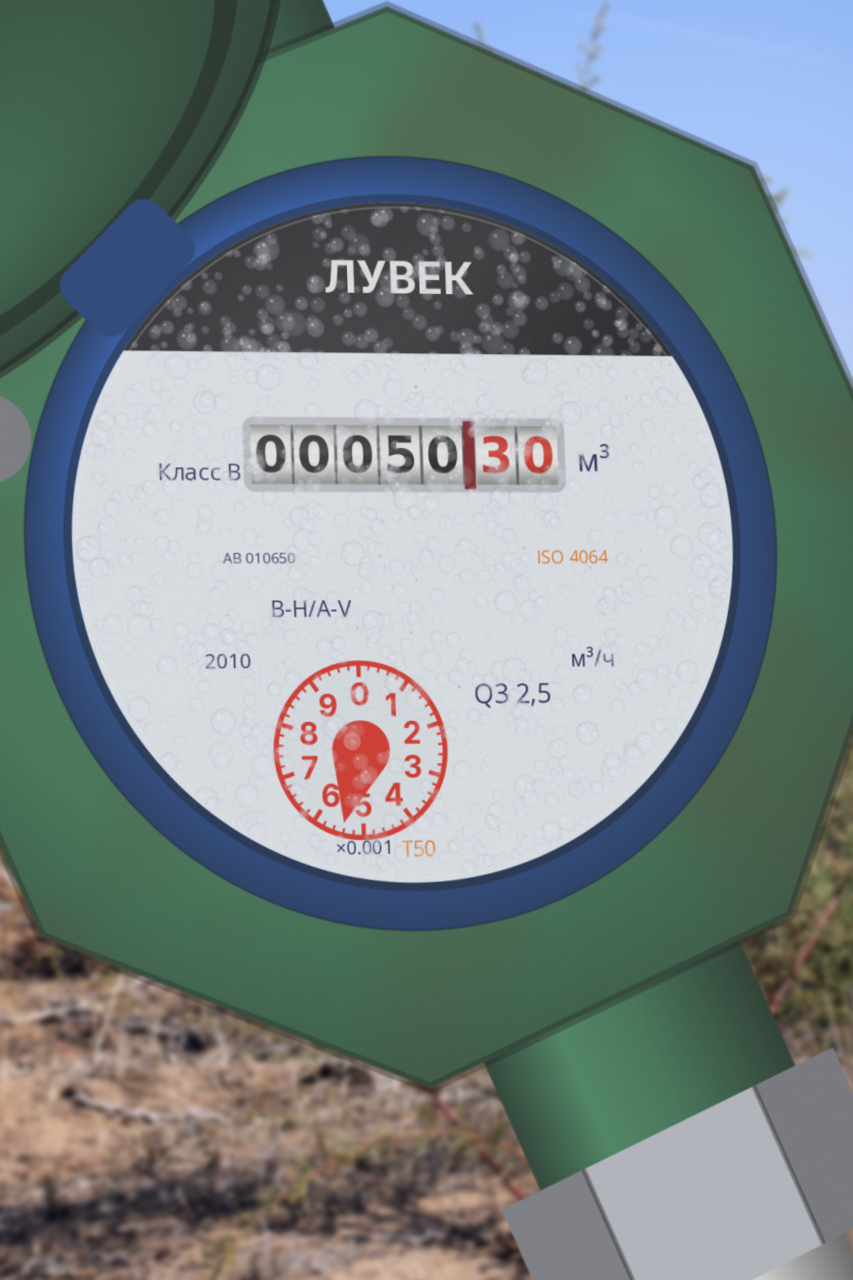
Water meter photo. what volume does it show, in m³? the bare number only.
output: 50.305
